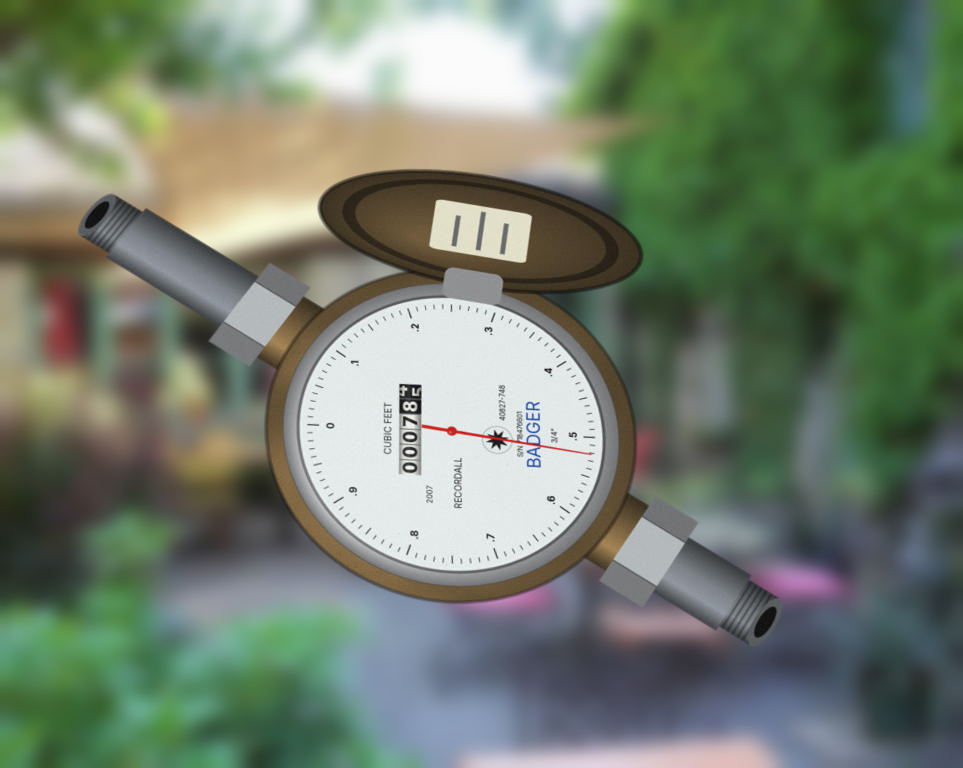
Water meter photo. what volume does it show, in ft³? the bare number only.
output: 784.52
